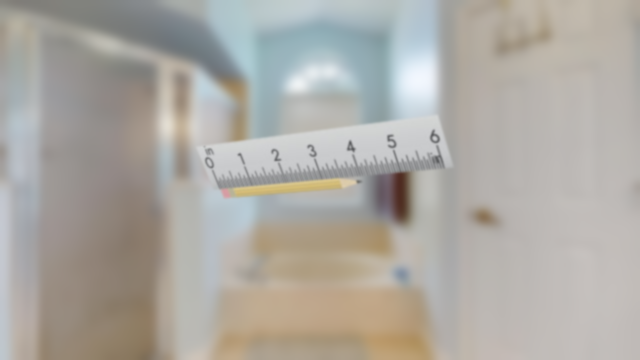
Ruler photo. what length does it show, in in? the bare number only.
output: 4
